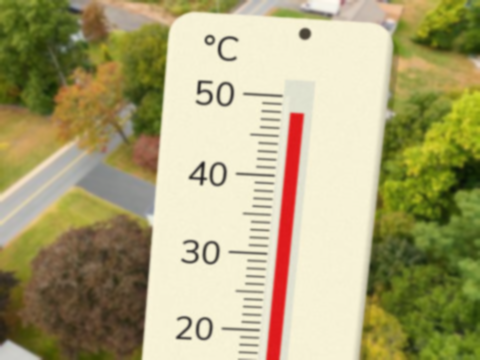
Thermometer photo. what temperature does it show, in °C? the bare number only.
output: 48
